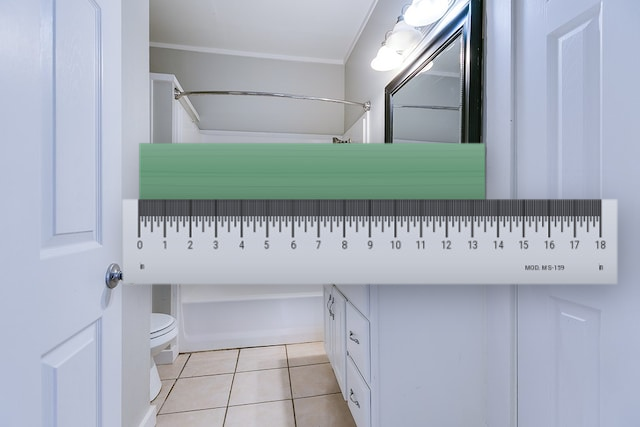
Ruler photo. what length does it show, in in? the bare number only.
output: 13.5
